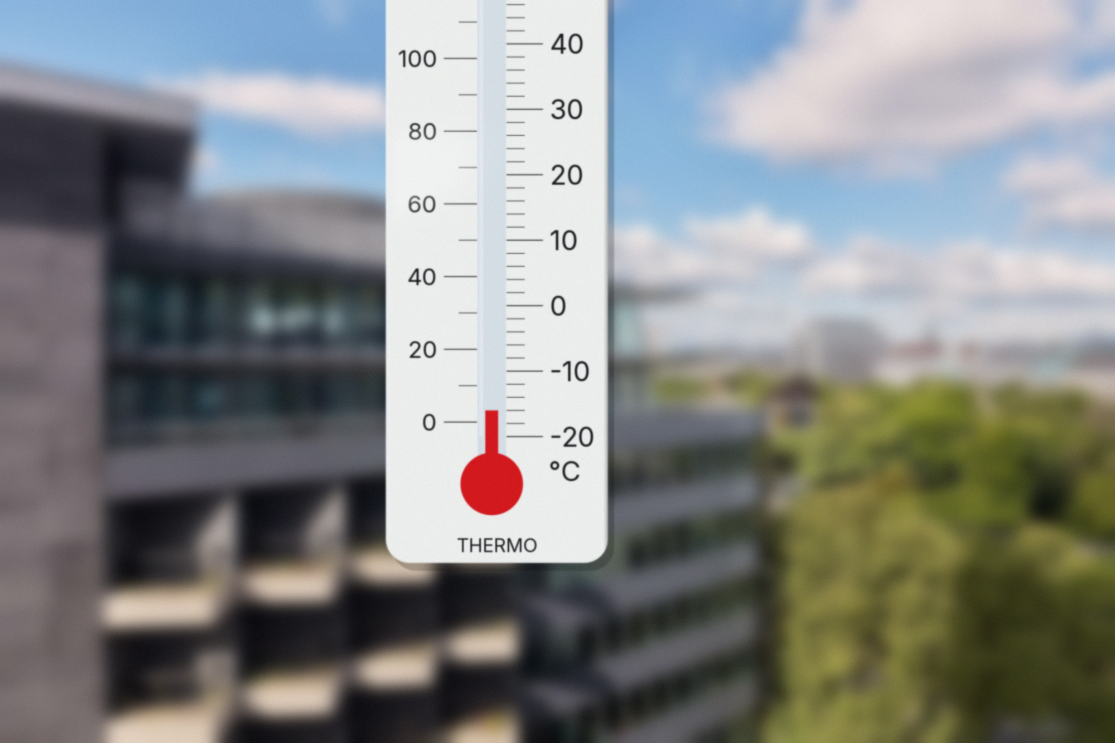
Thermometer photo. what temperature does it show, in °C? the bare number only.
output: -16
